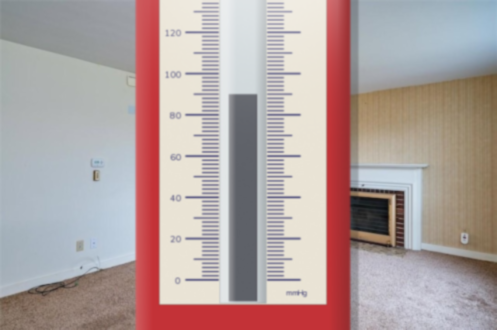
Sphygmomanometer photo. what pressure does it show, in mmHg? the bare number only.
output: 90
